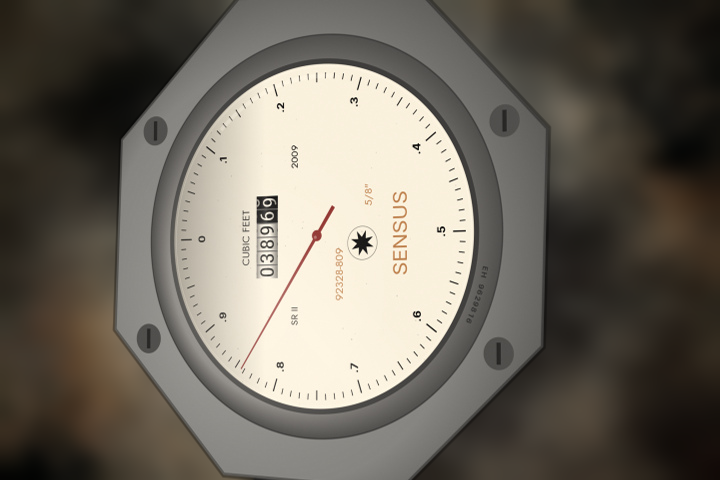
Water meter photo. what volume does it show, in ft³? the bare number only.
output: 38968.84
